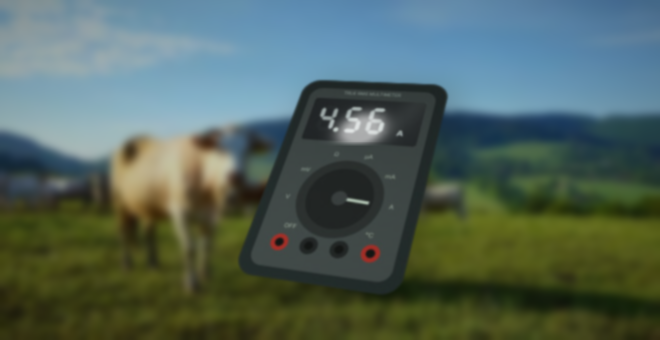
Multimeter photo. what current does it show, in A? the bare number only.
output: 4.56
